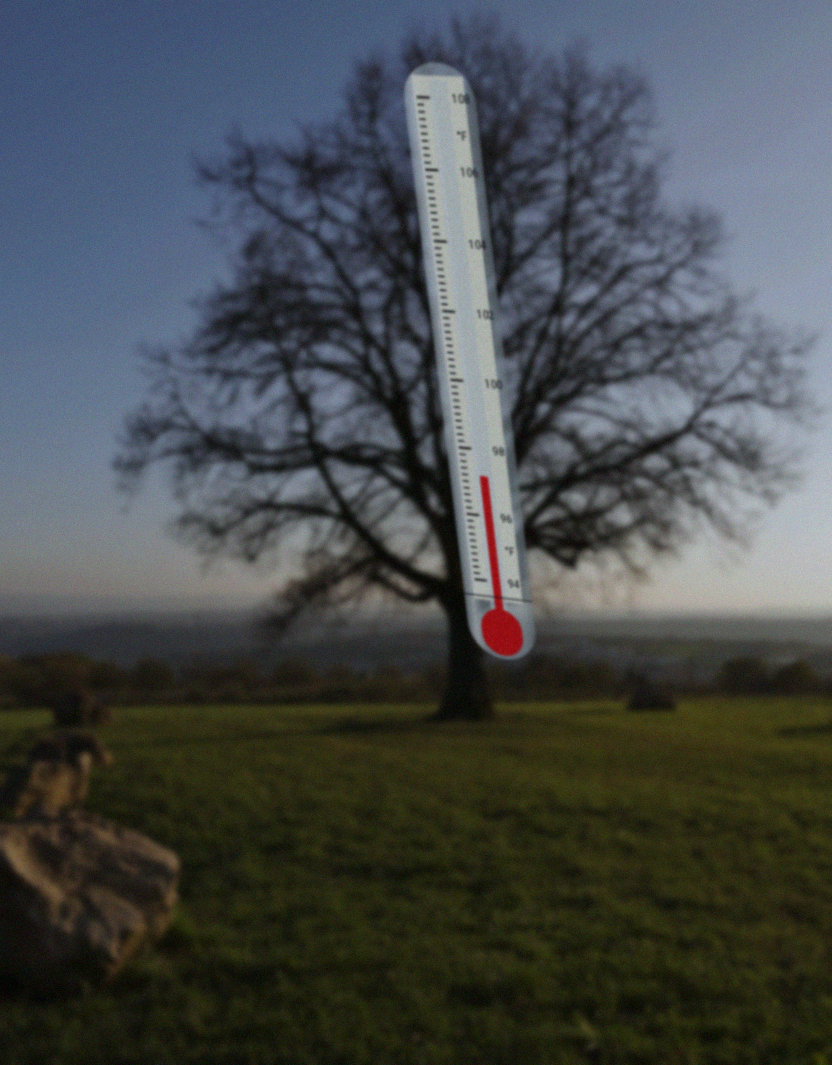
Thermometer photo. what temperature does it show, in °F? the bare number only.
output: 97.2
